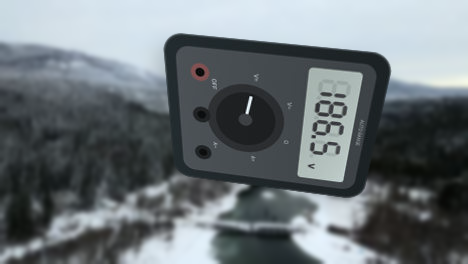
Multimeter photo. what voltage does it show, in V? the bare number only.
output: 186.5
